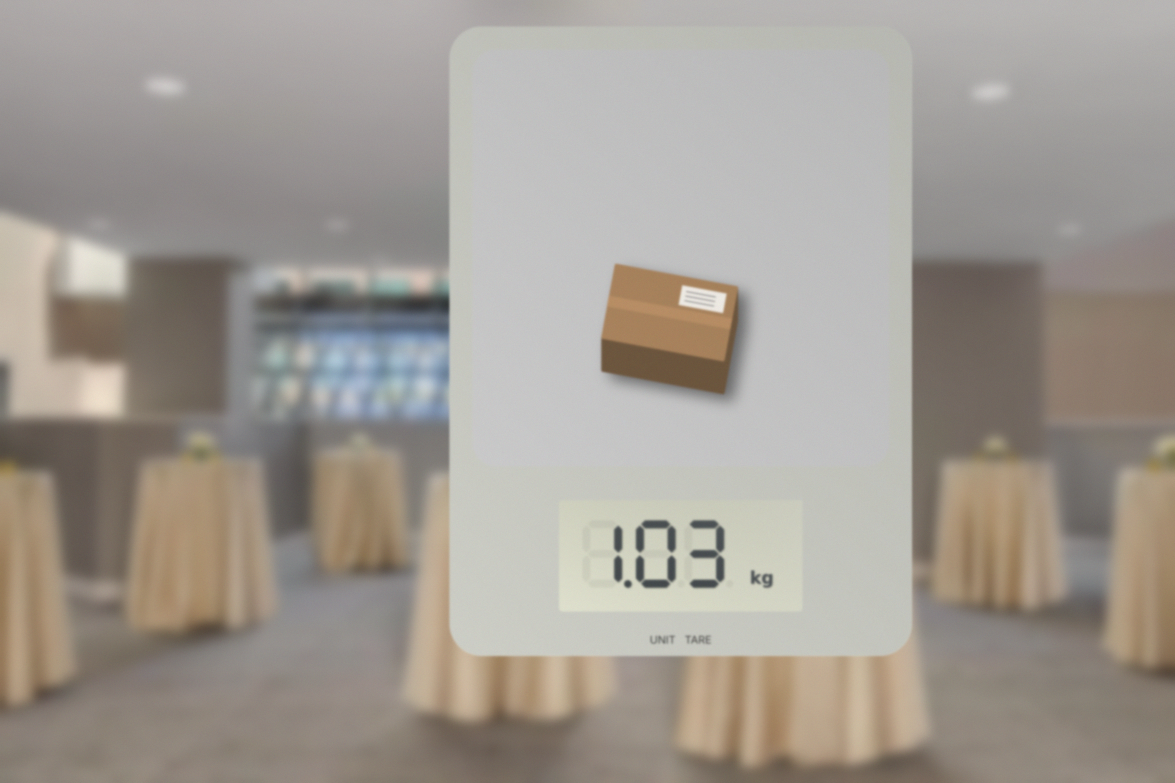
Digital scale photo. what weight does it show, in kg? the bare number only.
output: 1.03
